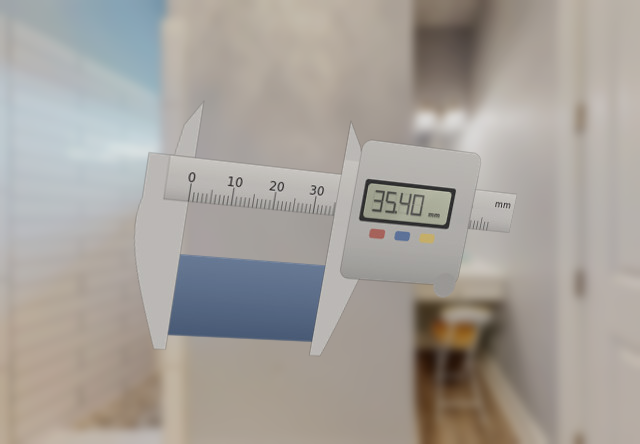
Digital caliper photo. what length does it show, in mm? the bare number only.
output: 35.40
